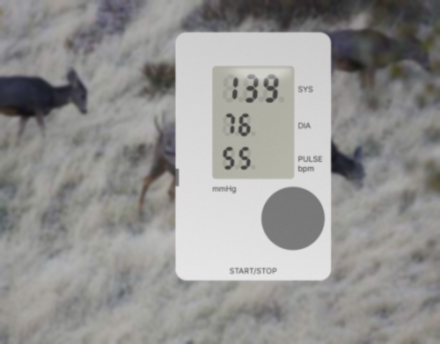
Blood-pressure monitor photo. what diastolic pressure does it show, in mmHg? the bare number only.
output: 76
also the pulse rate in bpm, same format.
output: 55
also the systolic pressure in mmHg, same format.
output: 139
